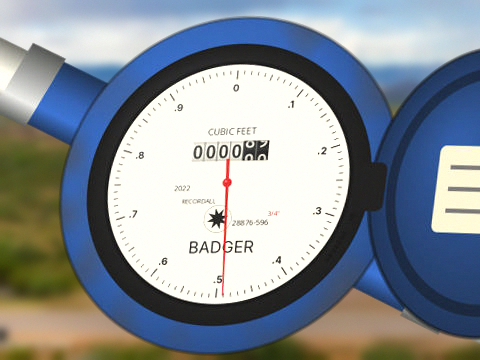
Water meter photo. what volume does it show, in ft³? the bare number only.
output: 89.49
